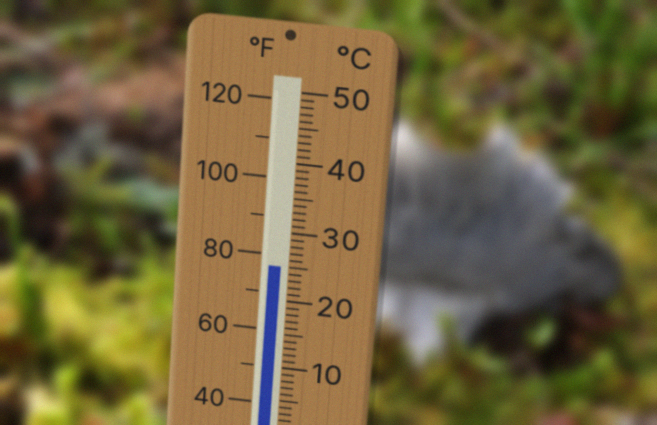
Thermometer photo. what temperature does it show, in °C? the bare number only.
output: 25
